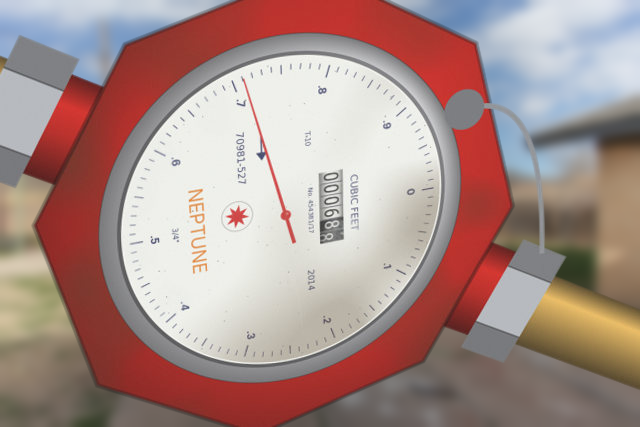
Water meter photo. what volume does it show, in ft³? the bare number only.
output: 687.71
